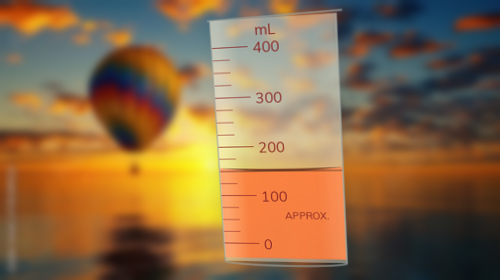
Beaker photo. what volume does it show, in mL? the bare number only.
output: 150
